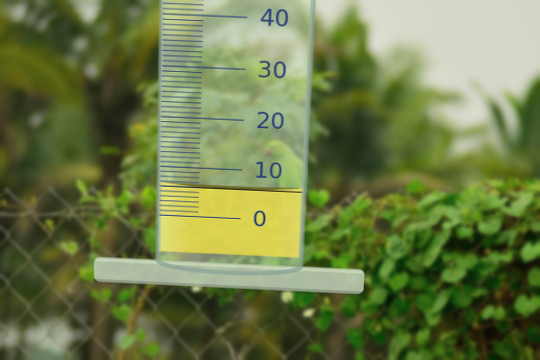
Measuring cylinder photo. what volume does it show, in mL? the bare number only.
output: 6
